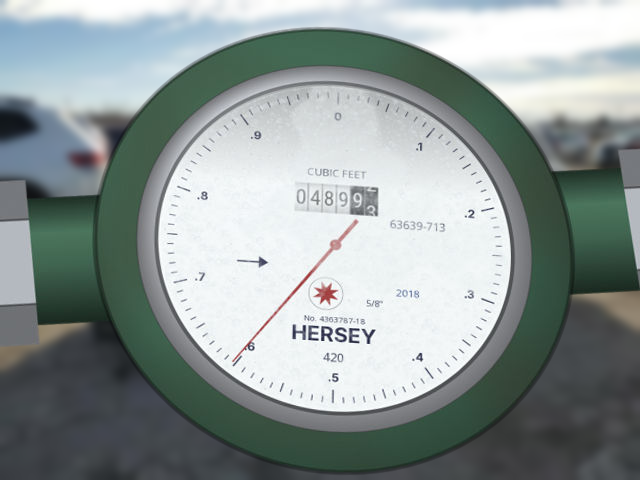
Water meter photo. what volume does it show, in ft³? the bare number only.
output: 48992.60
